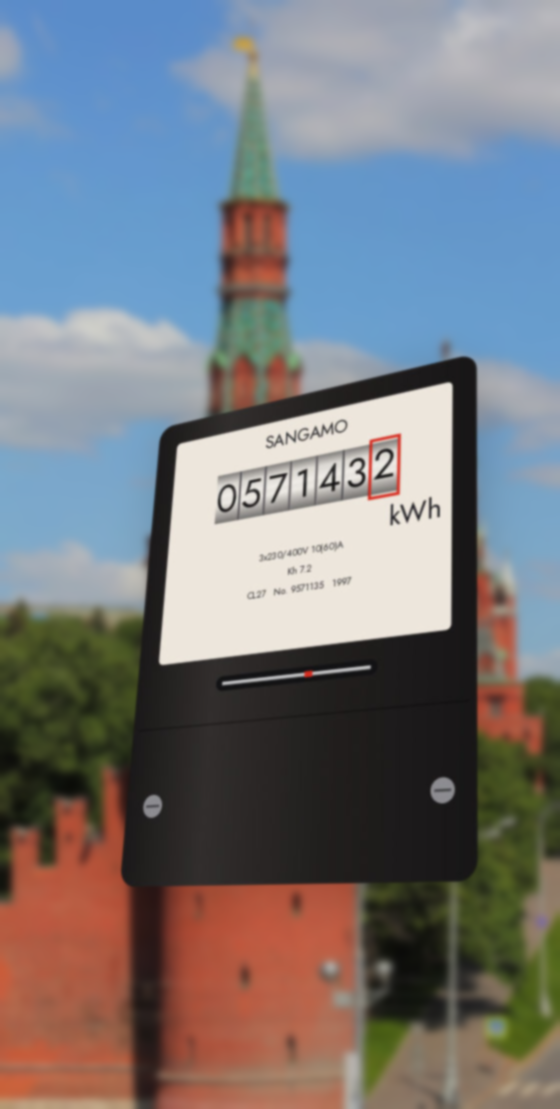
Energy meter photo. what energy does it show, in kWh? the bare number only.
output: 57143.2
